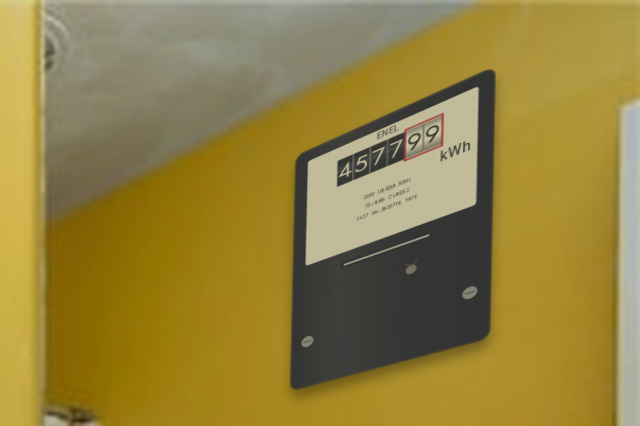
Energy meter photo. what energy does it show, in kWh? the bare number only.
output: 4577.99
